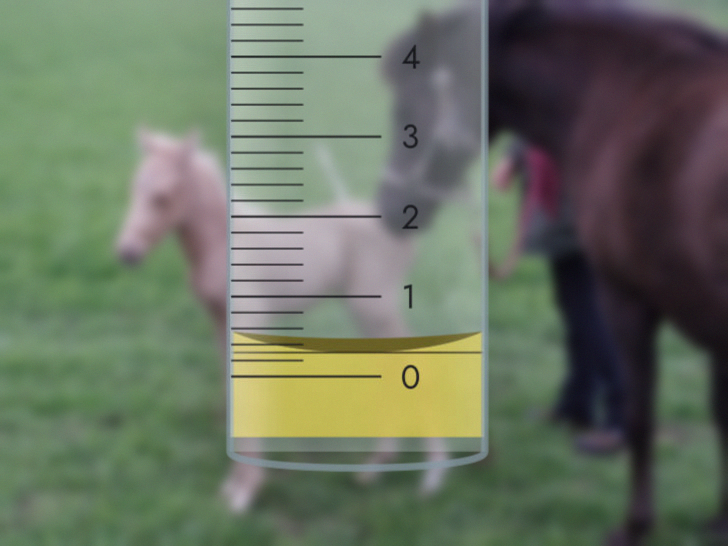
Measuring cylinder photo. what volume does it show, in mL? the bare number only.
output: 0.3
